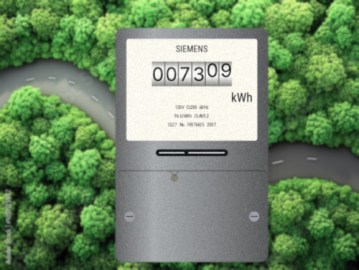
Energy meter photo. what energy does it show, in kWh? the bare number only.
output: 7309
